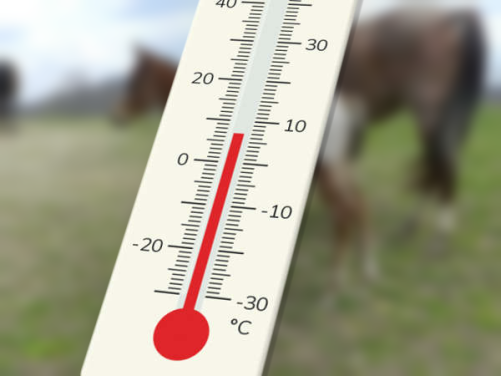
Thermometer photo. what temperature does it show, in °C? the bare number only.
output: 7
